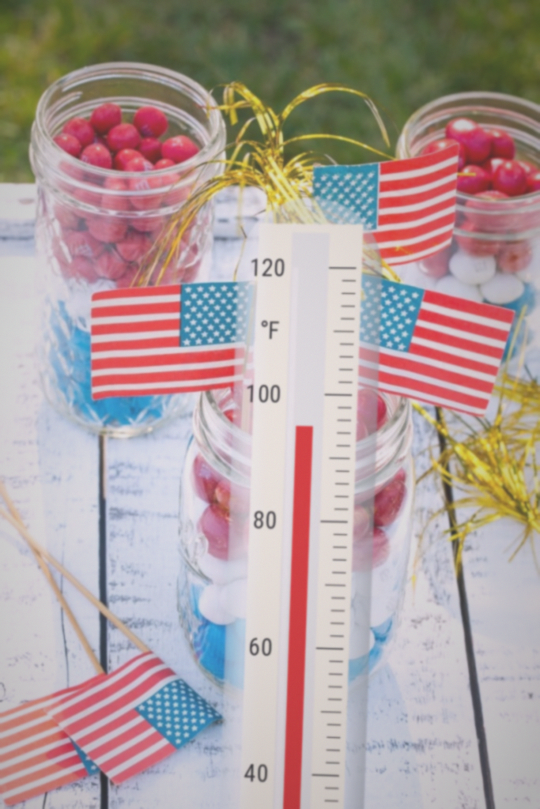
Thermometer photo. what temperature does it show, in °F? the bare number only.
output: 95
